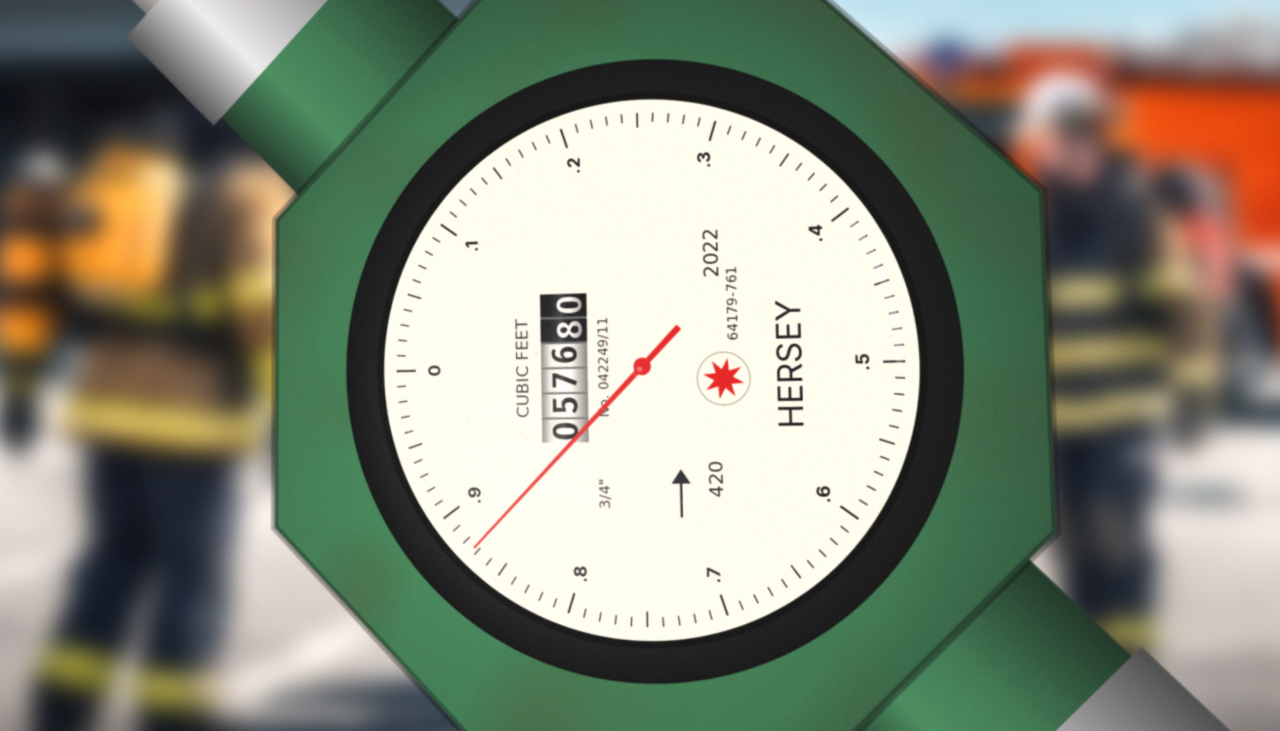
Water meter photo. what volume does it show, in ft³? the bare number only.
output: 57679.87
